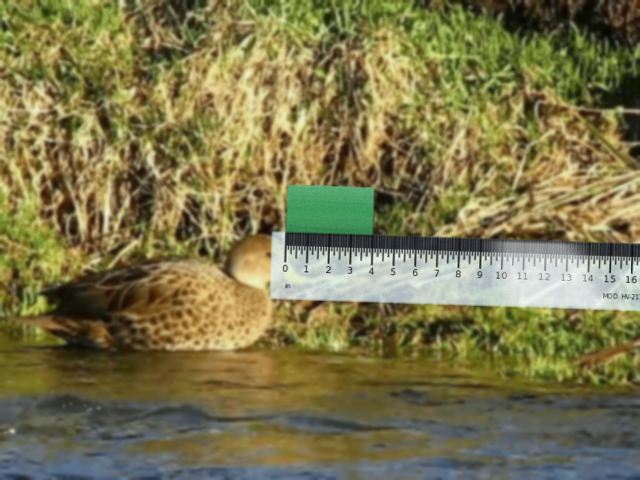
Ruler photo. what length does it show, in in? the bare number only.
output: 4
